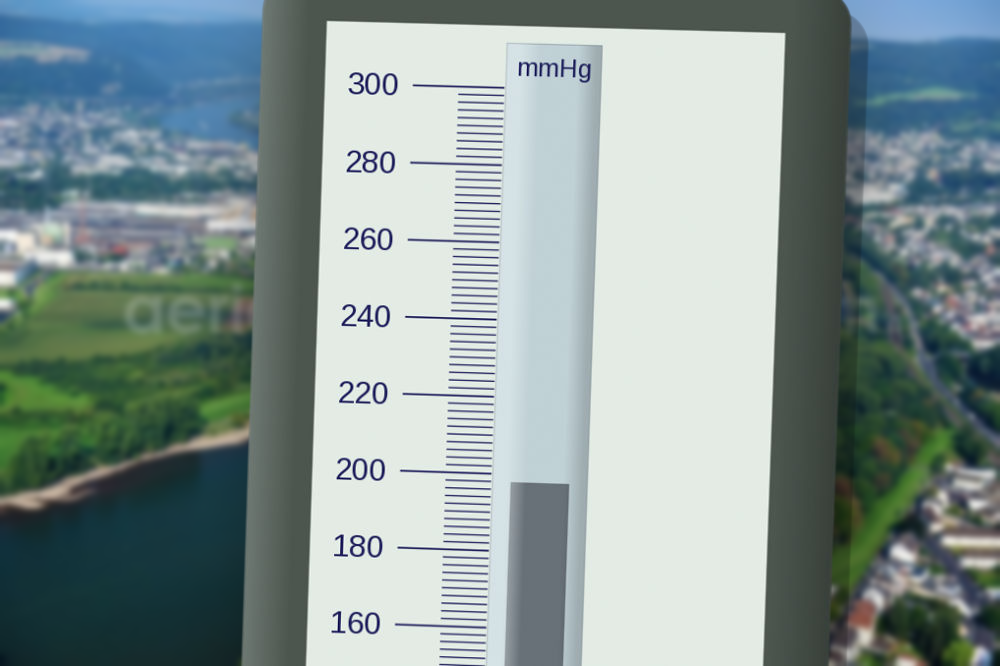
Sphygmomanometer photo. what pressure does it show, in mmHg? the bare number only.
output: 198
